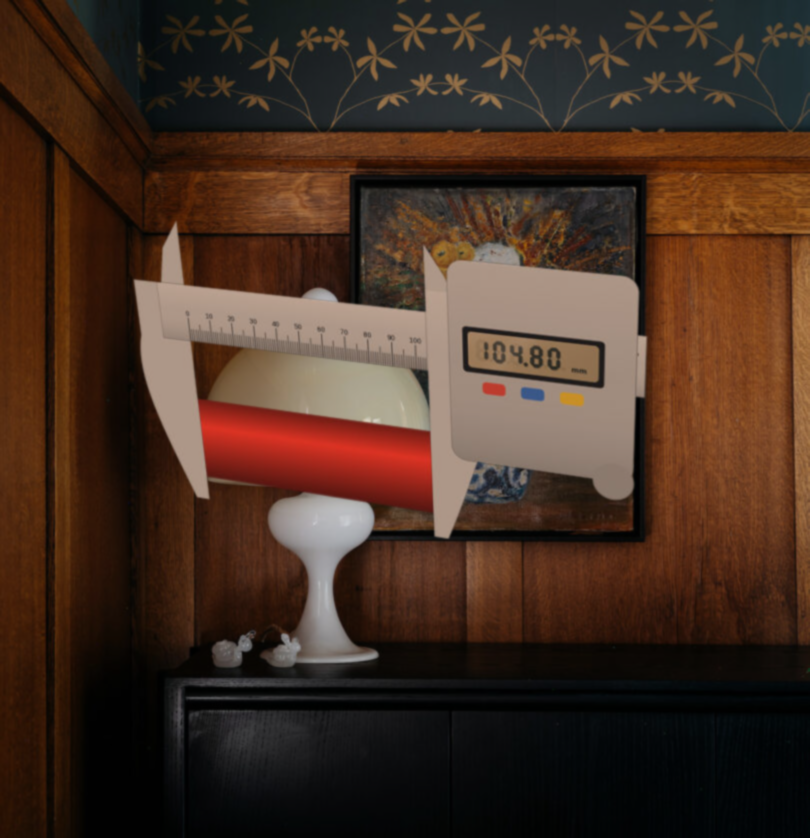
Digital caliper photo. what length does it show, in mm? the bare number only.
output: 104.80
